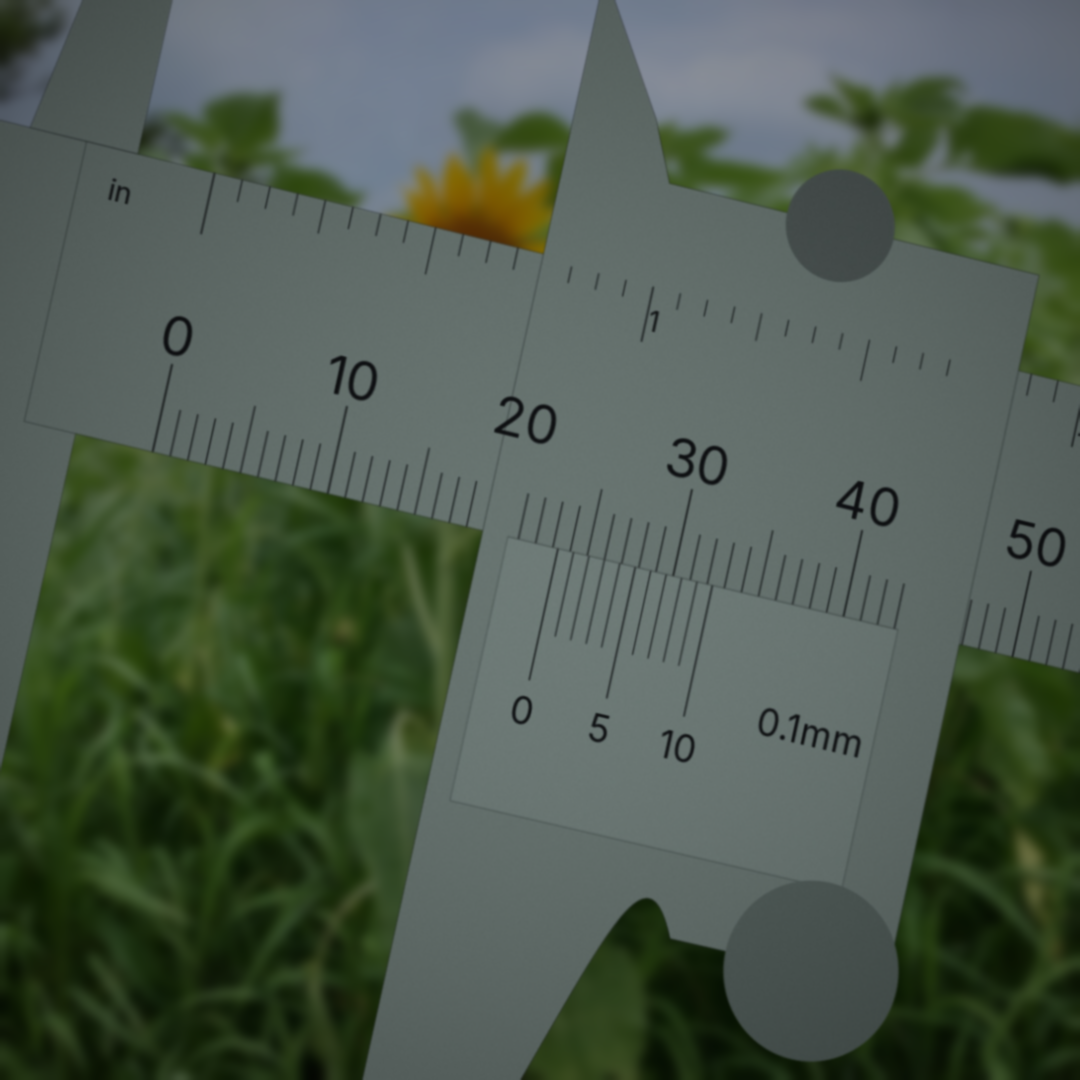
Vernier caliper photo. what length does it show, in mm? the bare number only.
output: 23.3
